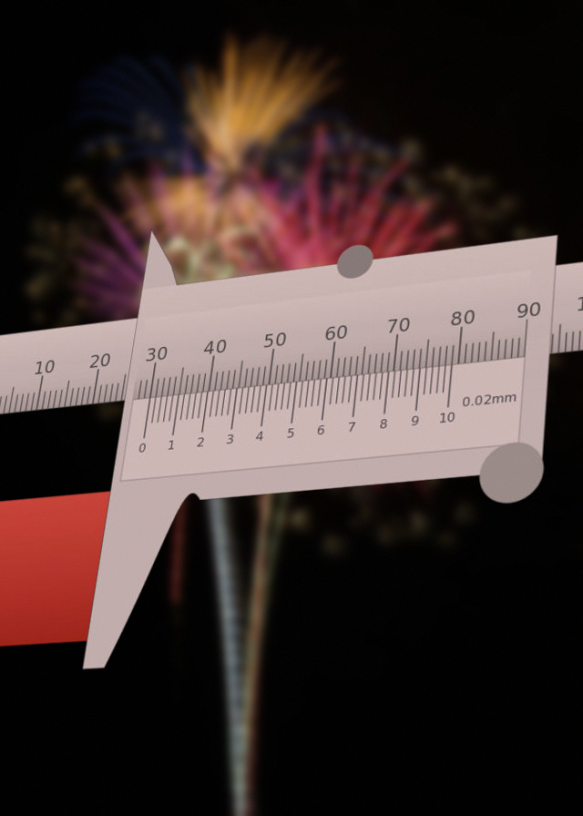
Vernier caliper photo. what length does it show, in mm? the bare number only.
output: 30.0
